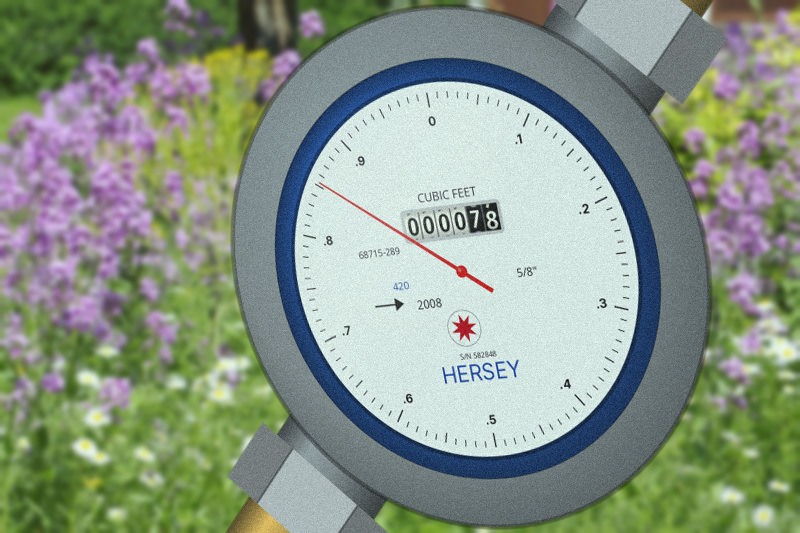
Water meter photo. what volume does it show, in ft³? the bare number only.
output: 77.85
